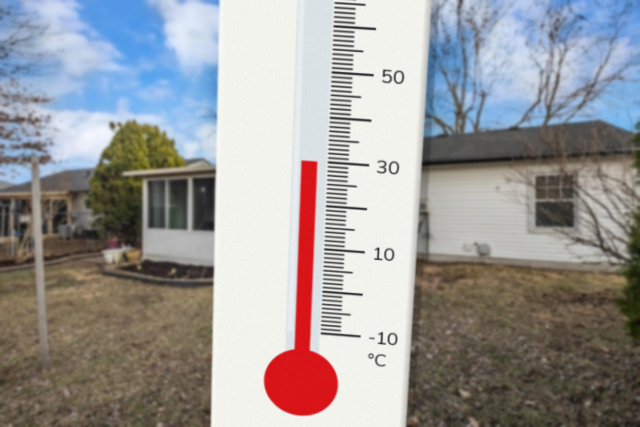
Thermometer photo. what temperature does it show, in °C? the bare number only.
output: 30
